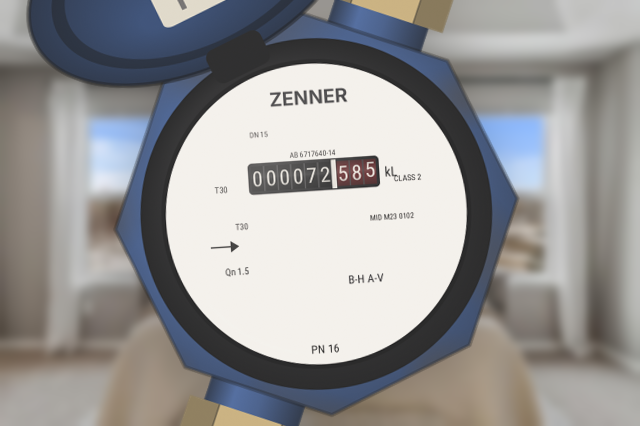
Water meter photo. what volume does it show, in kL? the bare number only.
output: 72.585
